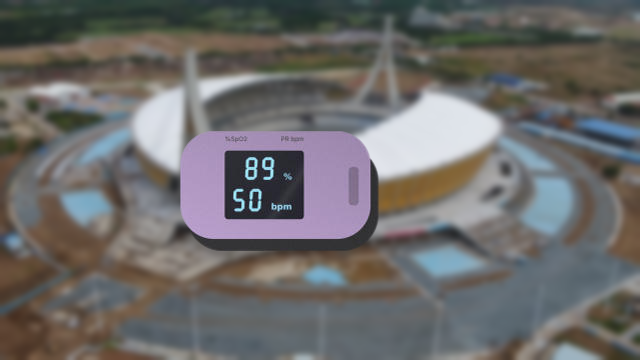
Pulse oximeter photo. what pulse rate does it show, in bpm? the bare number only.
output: 50
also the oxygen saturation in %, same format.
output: 89
